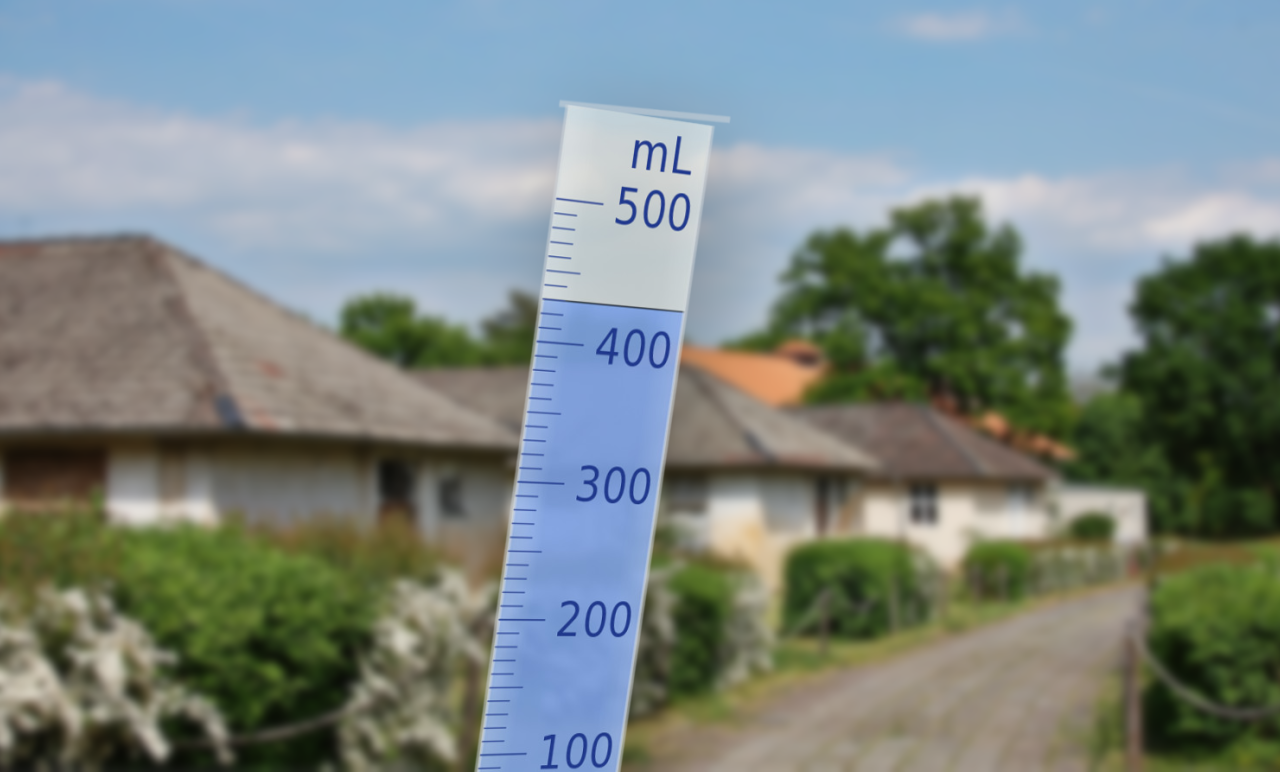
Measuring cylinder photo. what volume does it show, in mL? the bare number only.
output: 430
